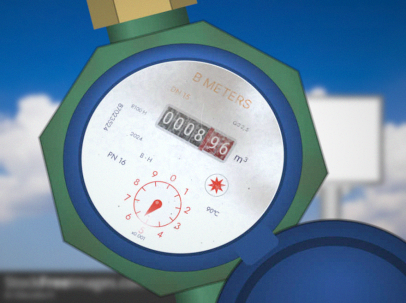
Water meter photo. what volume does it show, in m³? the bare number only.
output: 8.965
